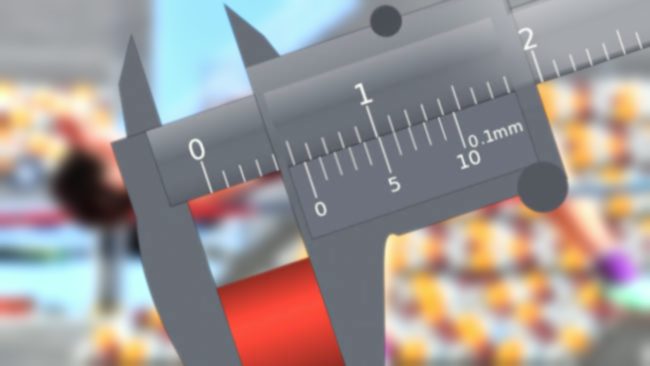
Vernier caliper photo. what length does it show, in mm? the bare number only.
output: 5.6
